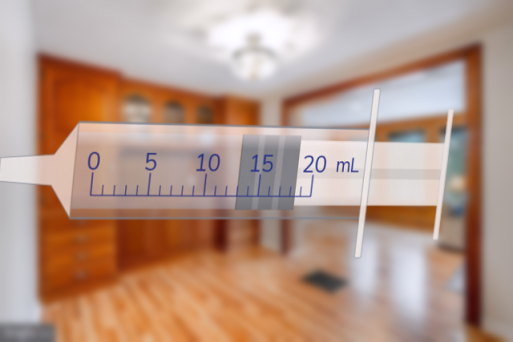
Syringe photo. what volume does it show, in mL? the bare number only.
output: 13
